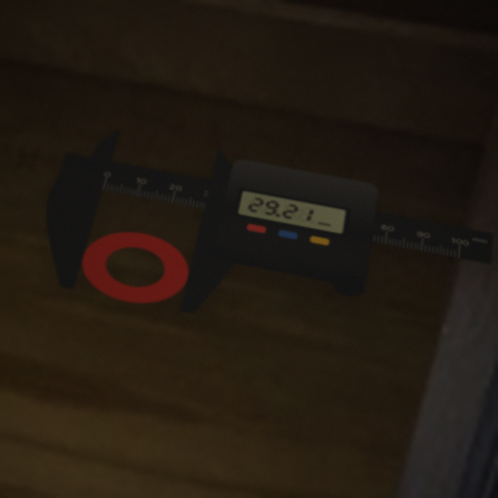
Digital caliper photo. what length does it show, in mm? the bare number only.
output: 29.21
